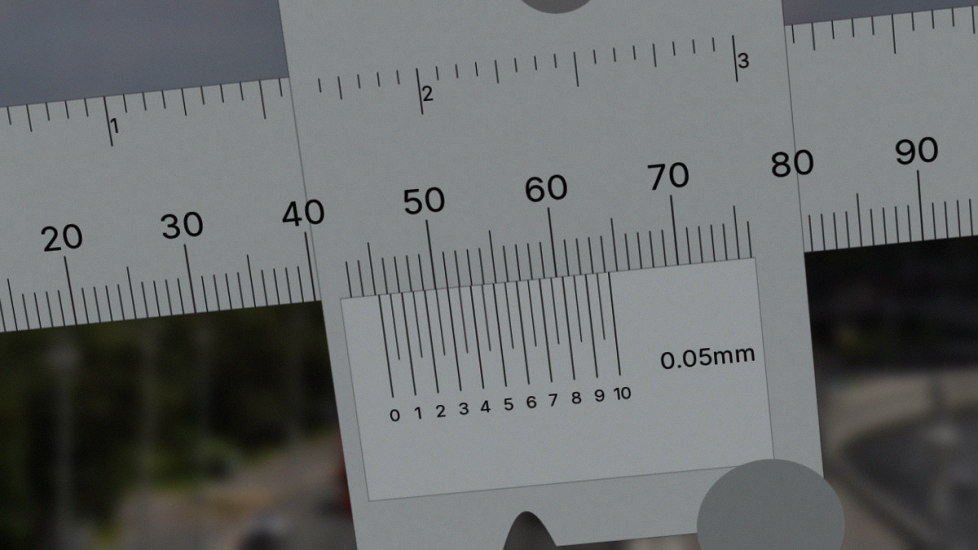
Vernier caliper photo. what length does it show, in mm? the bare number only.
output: 45.3
